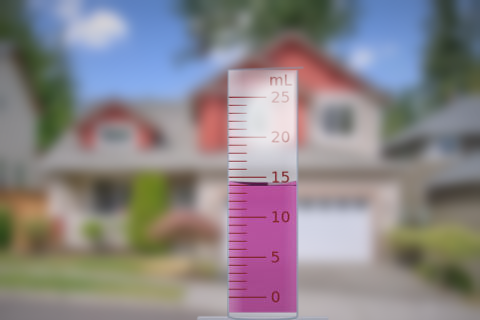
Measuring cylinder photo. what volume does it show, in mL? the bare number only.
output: 14
